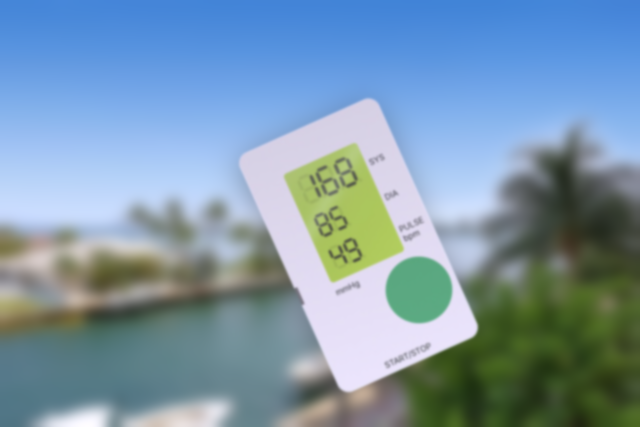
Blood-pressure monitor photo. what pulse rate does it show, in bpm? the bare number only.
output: 49
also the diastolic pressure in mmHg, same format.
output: 85
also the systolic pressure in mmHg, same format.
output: 168
